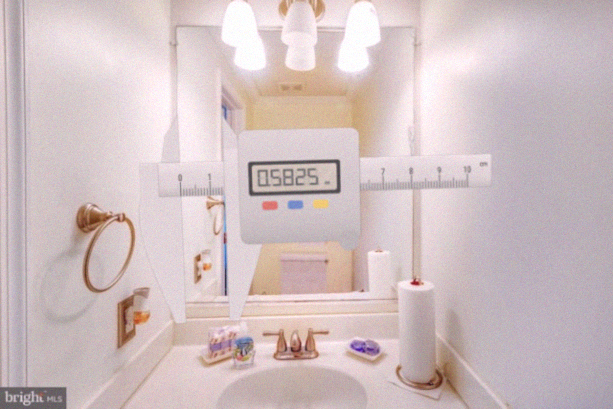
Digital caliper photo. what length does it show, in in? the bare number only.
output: 0.5825
